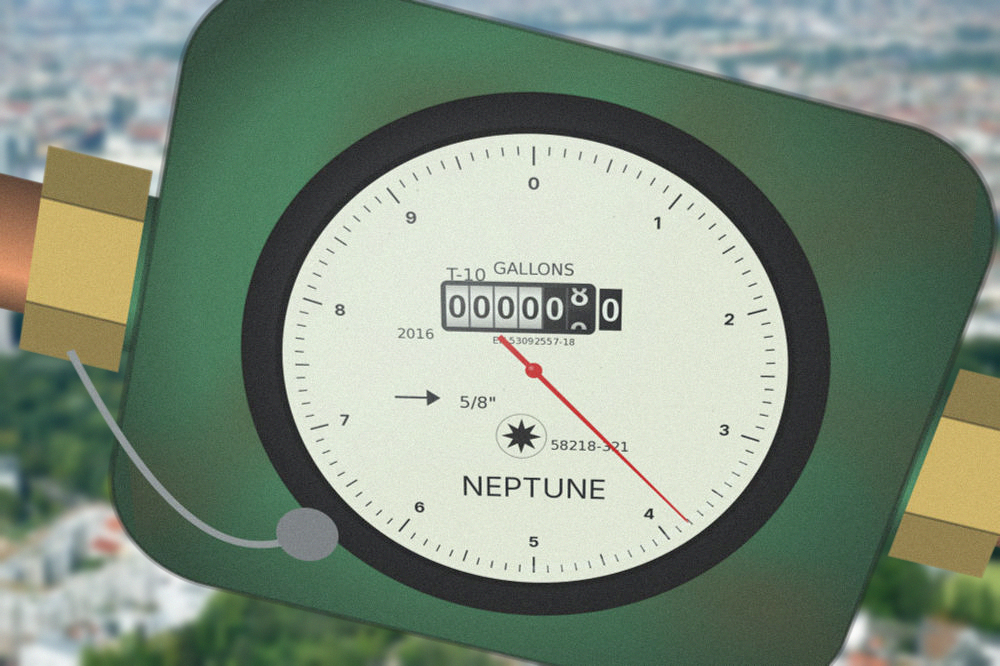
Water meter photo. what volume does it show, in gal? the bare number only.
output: 83.8
